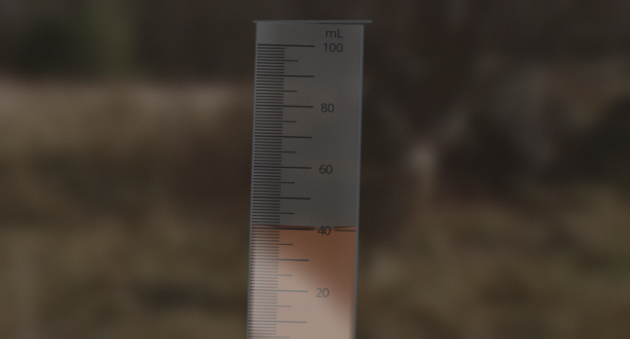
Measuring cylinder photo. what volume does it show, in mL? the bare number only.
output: 40
